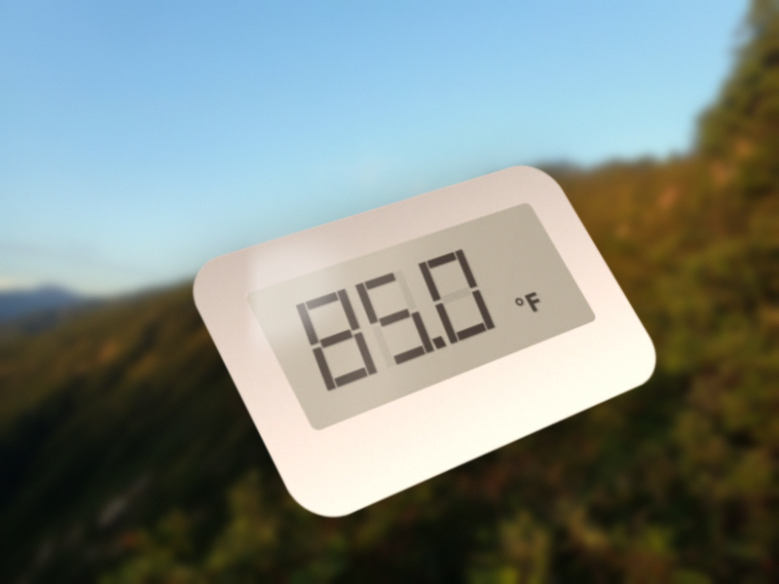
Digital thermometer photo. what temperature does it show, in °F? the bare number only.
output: 85.0
